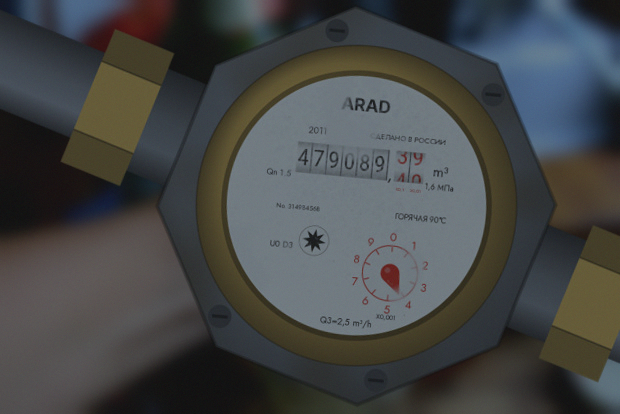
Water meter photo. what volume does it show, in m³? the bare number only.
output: 479089.394
